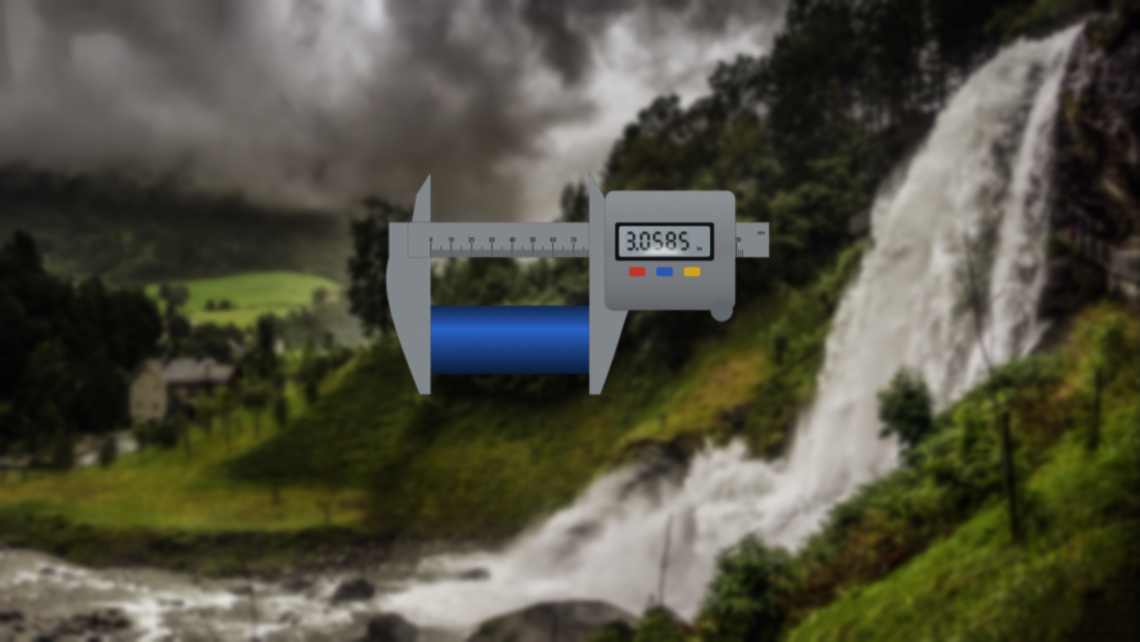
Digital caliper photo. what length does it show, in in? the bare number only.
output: 3.0585
